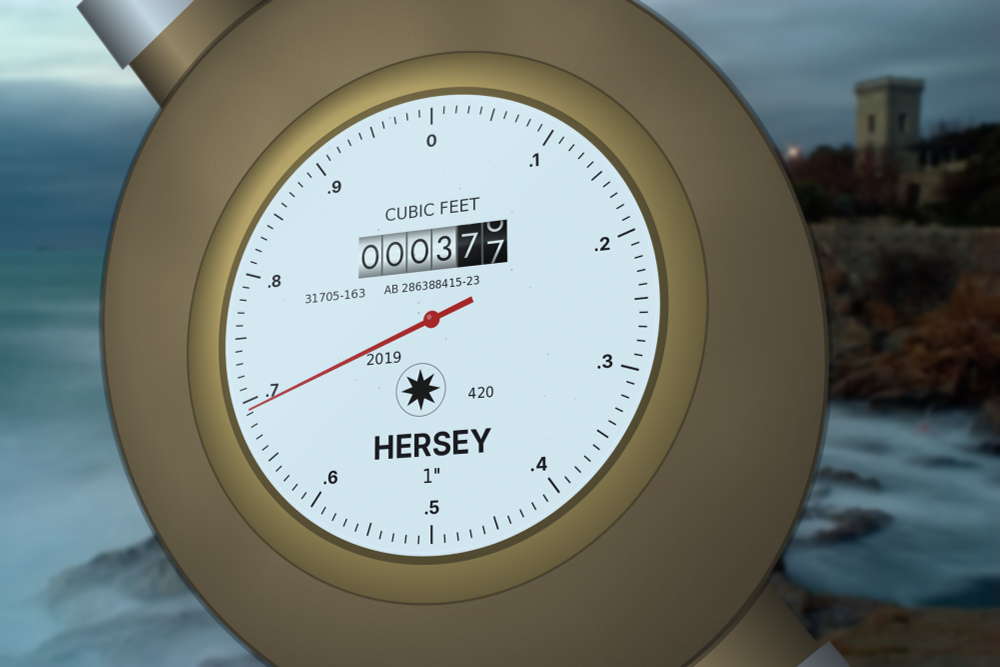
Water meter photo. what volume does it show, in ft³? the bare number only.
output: 376.69
